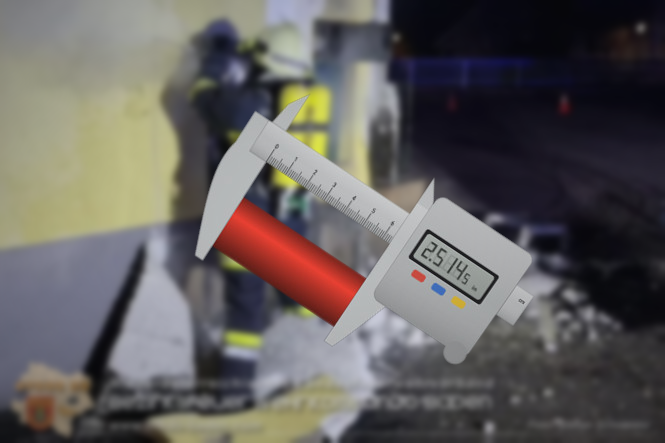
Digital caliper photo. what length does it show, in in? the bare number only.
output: 2.5145
